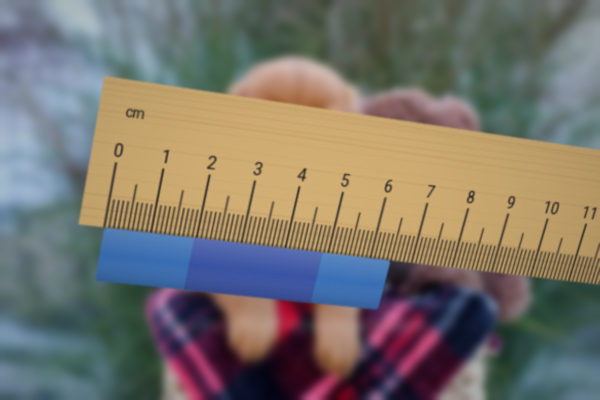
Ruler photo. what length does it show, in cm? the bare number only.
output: 6.5
